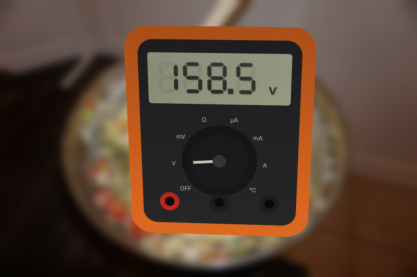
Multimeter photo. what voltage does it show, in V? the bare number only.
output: 158.5
